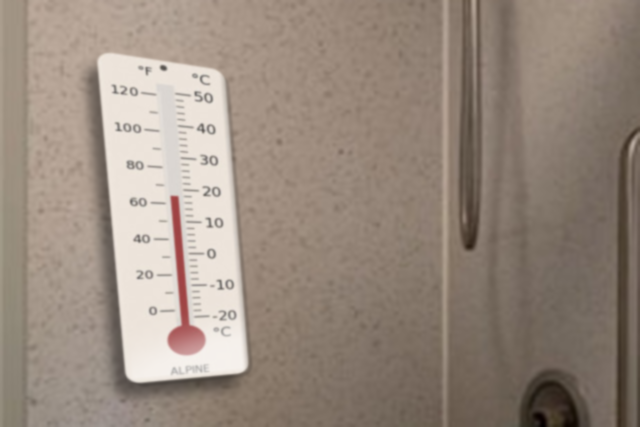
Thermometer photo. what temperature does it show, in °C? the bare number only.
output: 18
